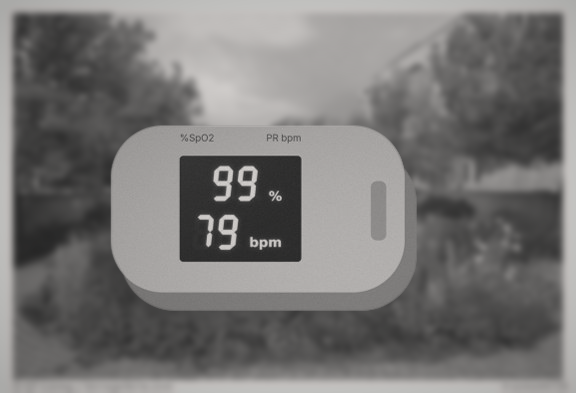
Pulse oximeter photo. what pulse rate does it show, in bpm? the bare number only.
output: 79
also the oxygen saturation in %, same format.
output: 99
